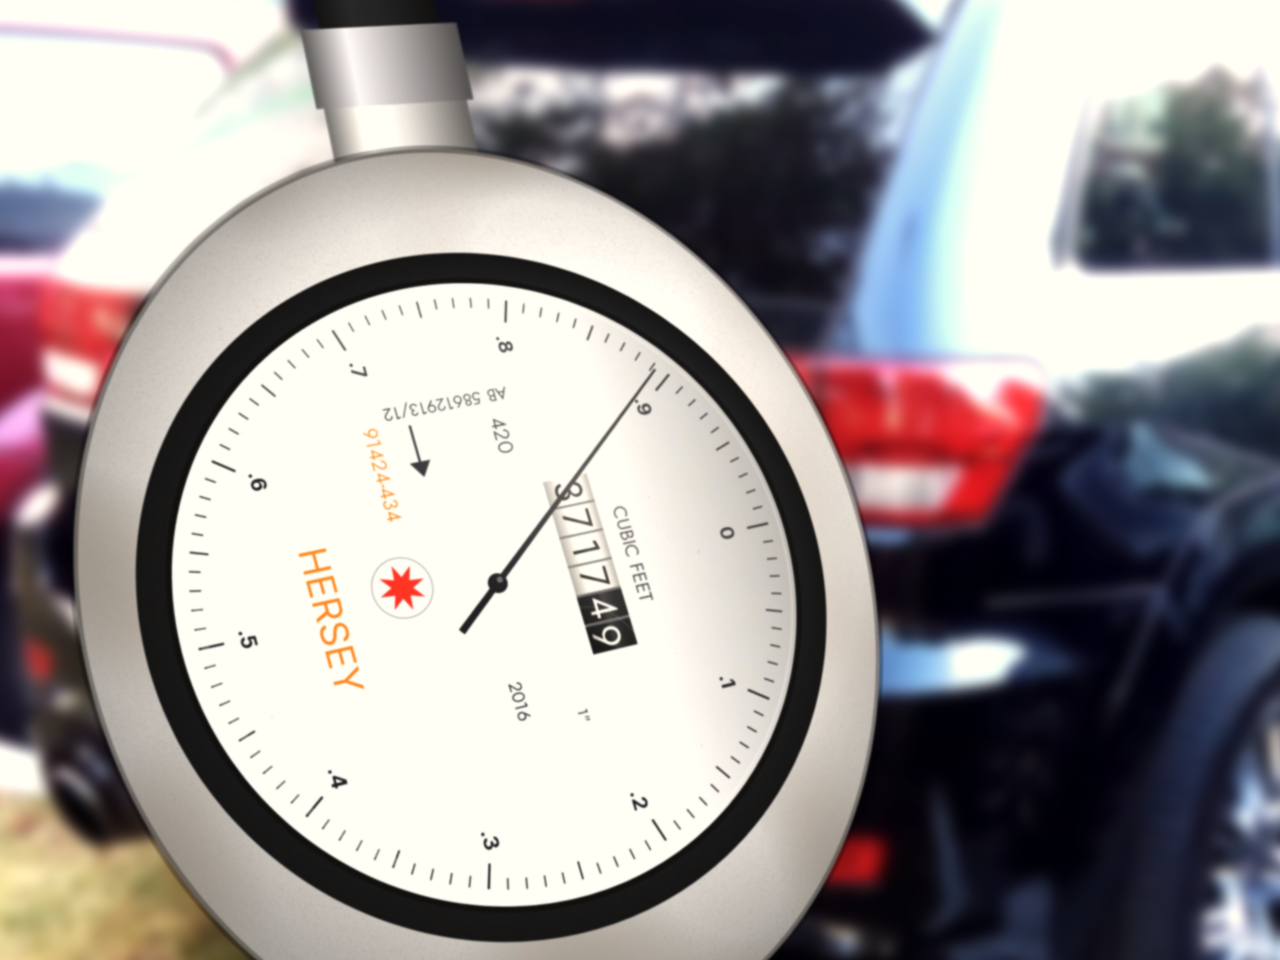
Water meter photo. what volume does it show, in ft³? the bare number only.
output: 371748.89
